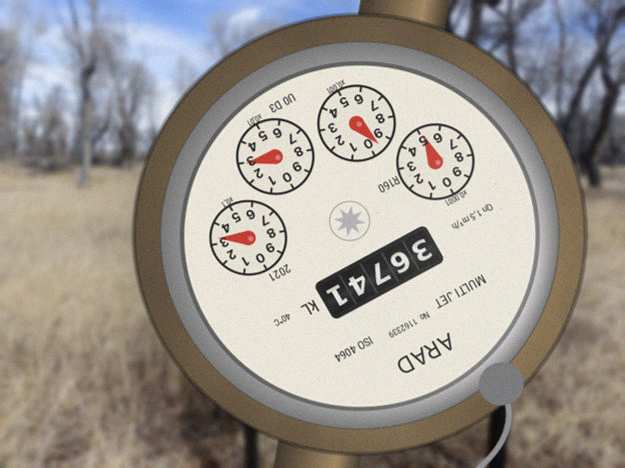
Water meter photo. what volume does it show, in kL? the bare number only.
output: 36741.3295
